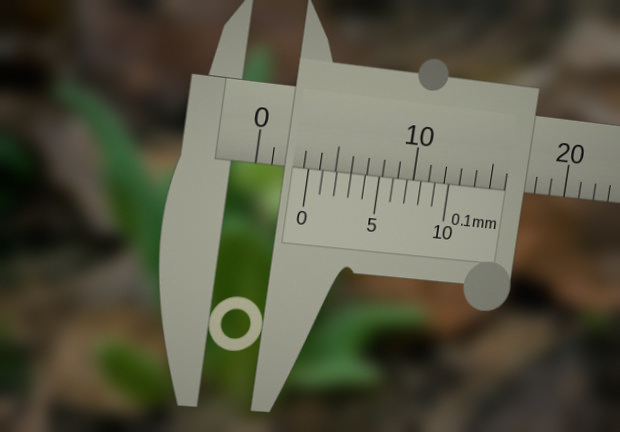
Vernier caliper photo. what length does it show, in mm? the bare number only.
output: 3.3
